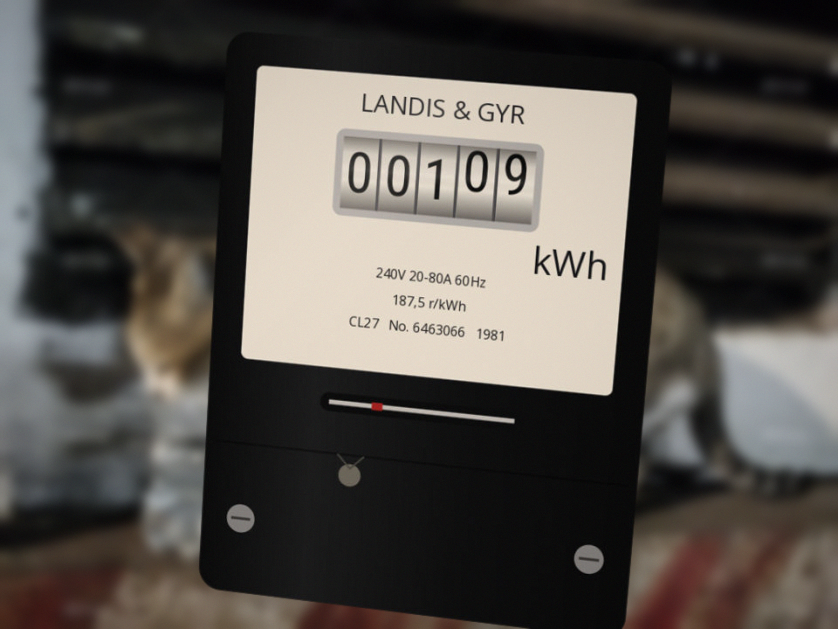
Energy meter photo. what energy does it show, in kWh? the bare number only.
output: 109
